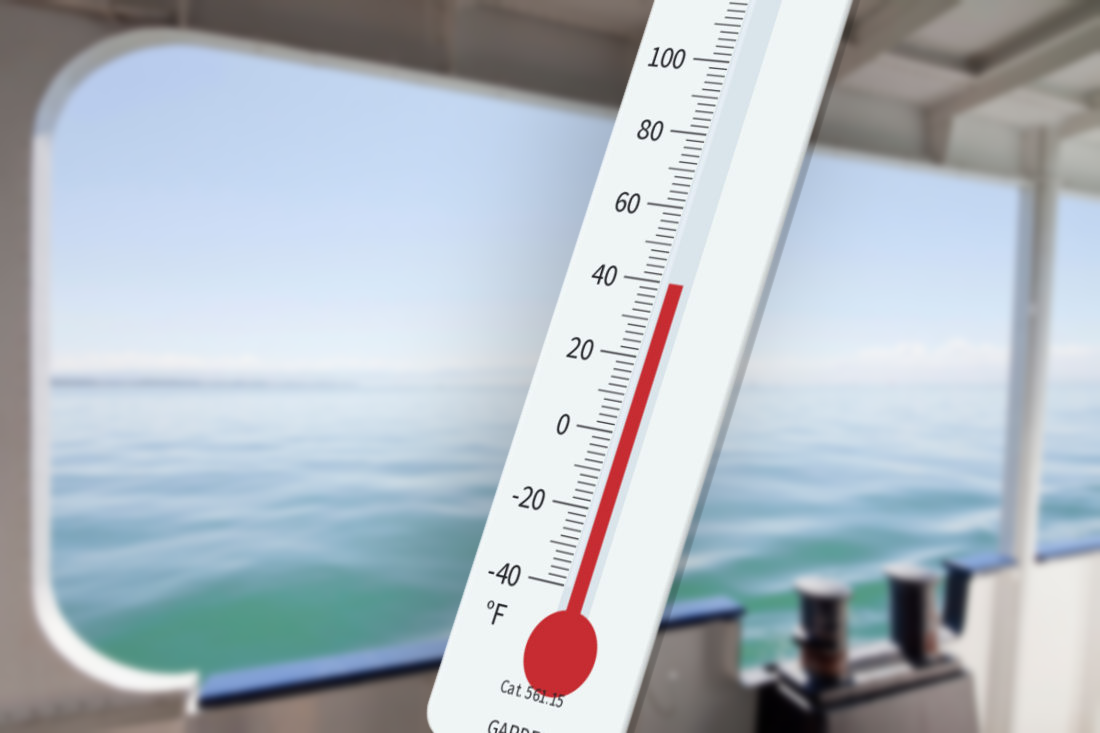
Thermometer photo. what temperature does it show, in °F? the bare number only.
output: 40
